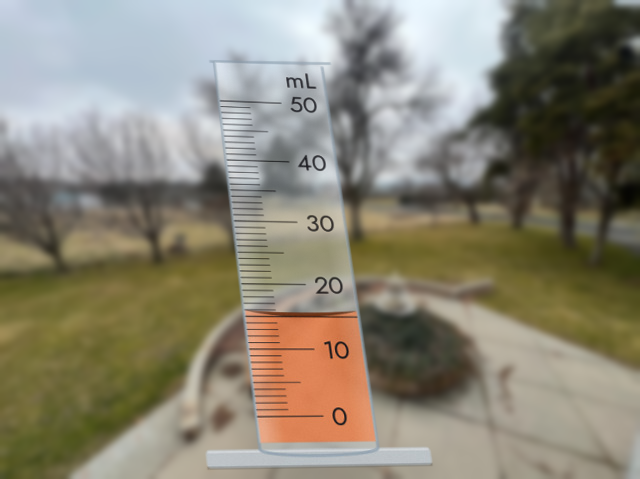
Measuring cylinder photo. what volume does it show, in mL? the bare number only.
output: 15
